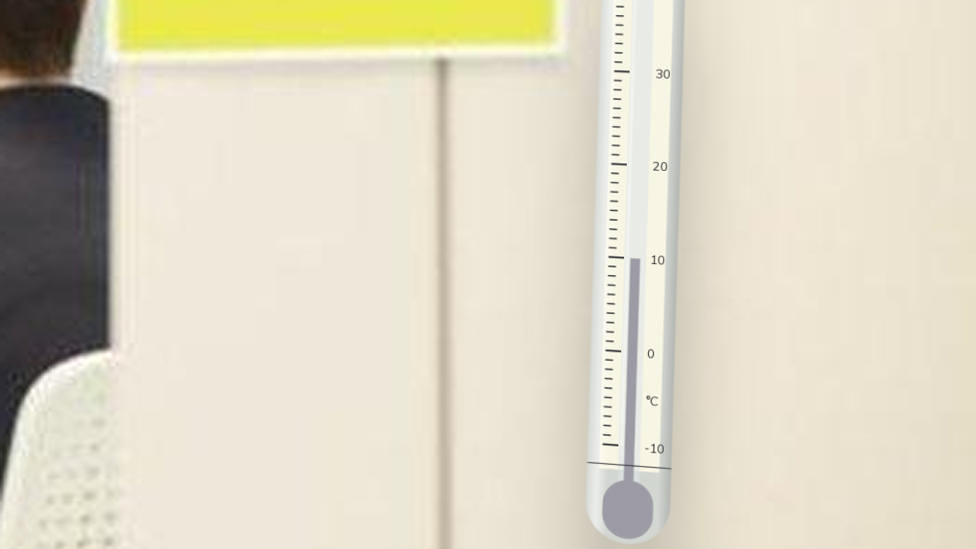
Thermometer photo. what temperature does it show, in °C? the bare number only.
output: 10
